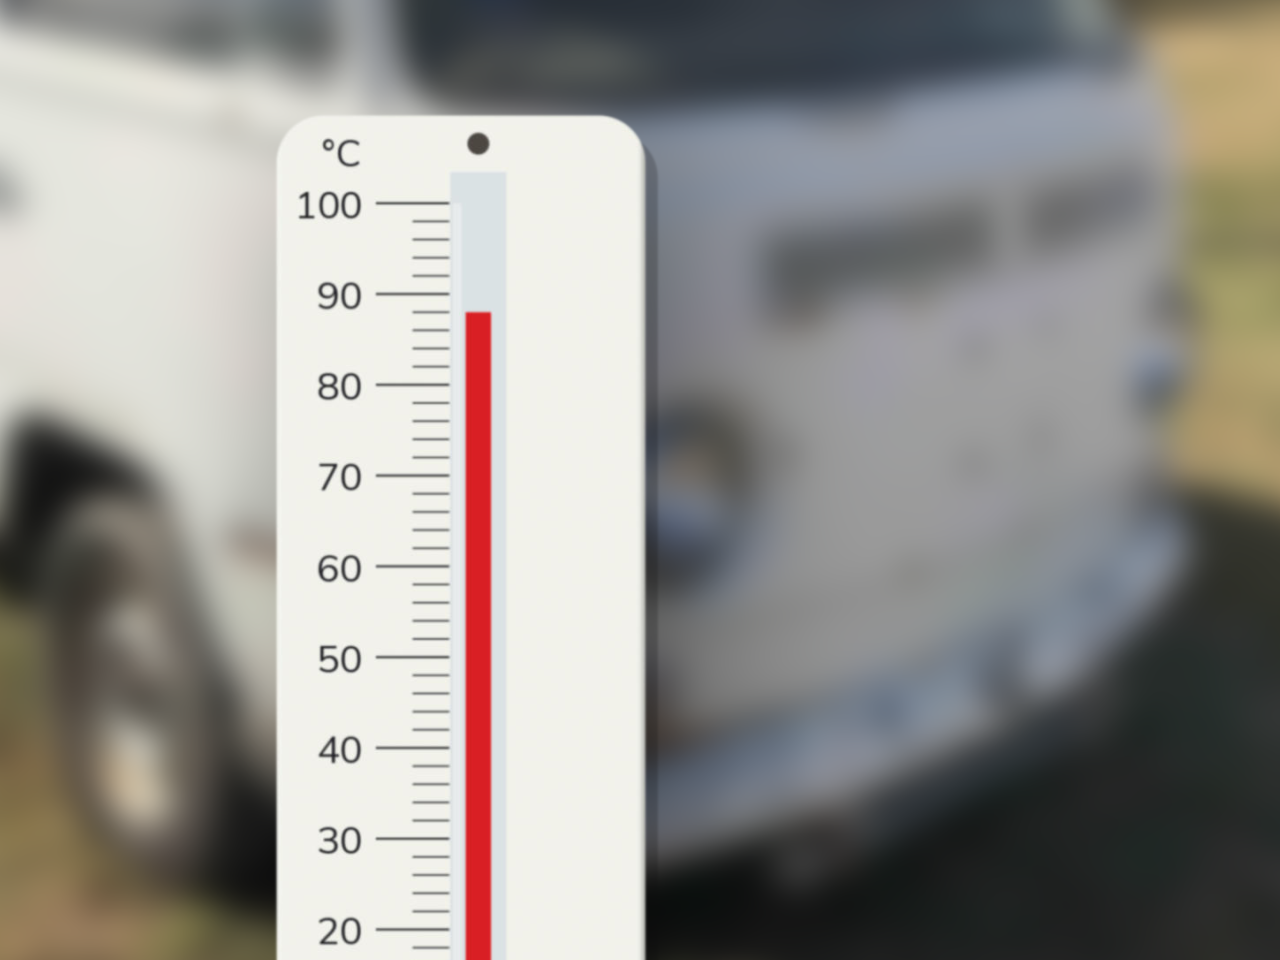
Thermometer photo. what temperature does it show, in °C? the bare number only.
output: 88
